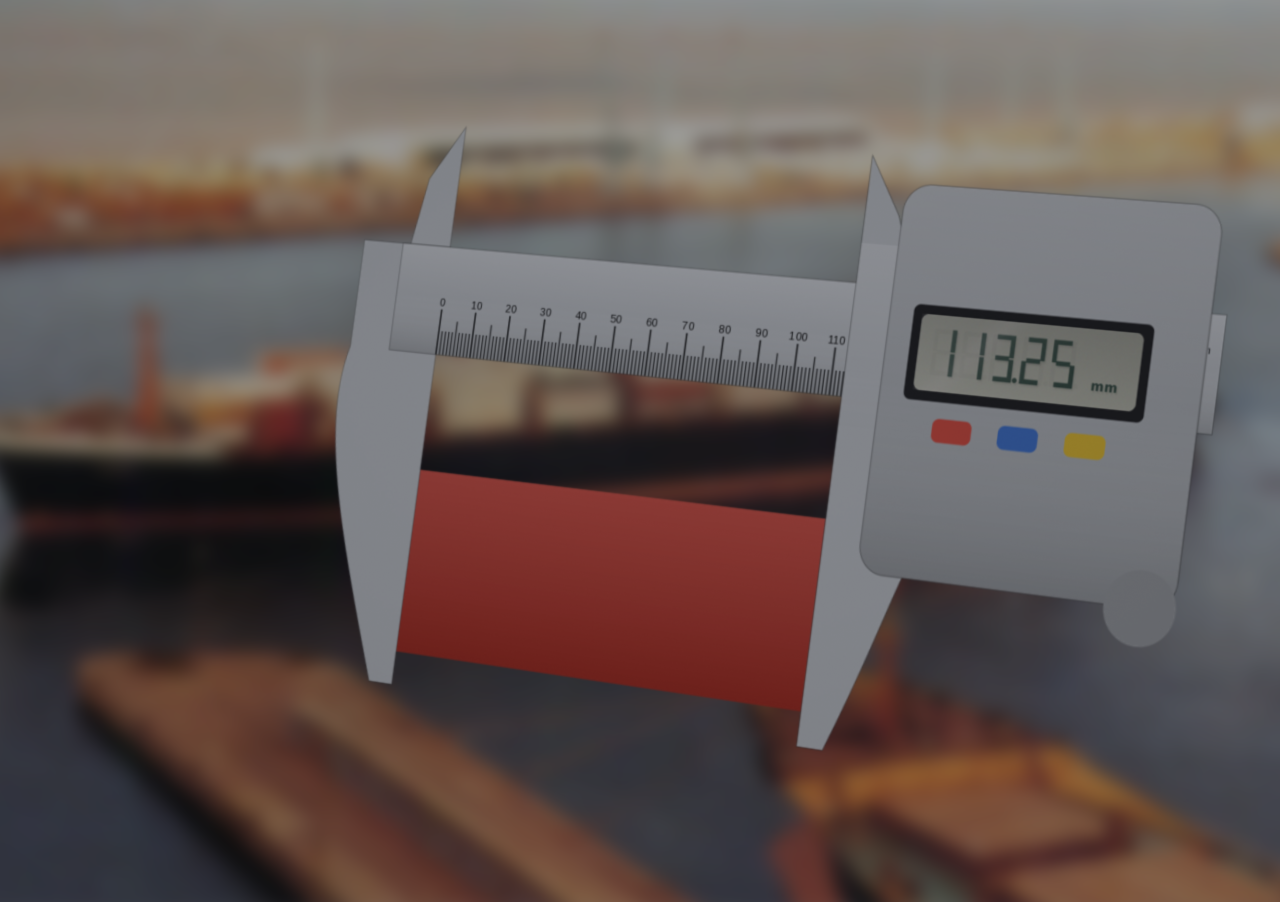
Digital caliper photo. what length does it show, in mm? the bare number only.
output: 113.25
